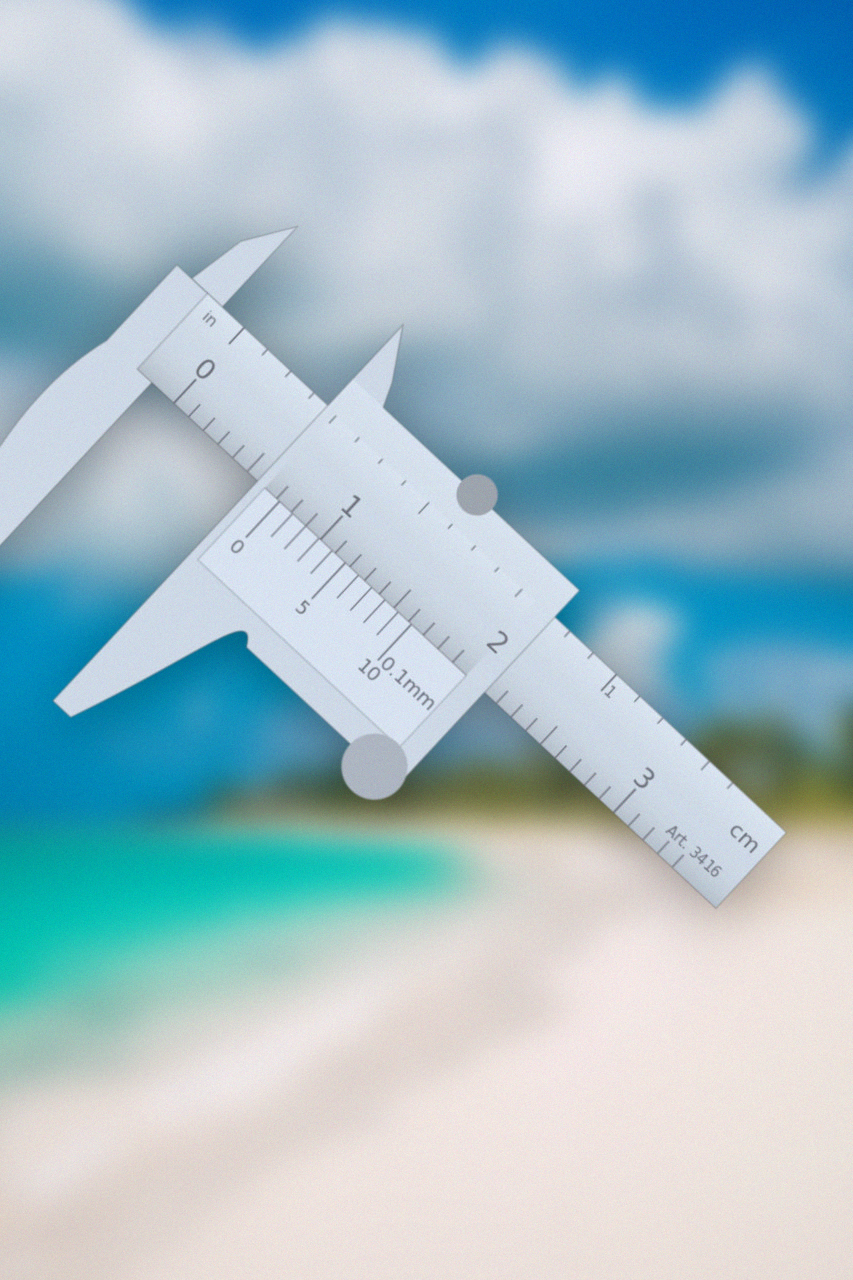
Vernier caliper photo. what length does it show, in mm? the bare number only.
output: 7.2
